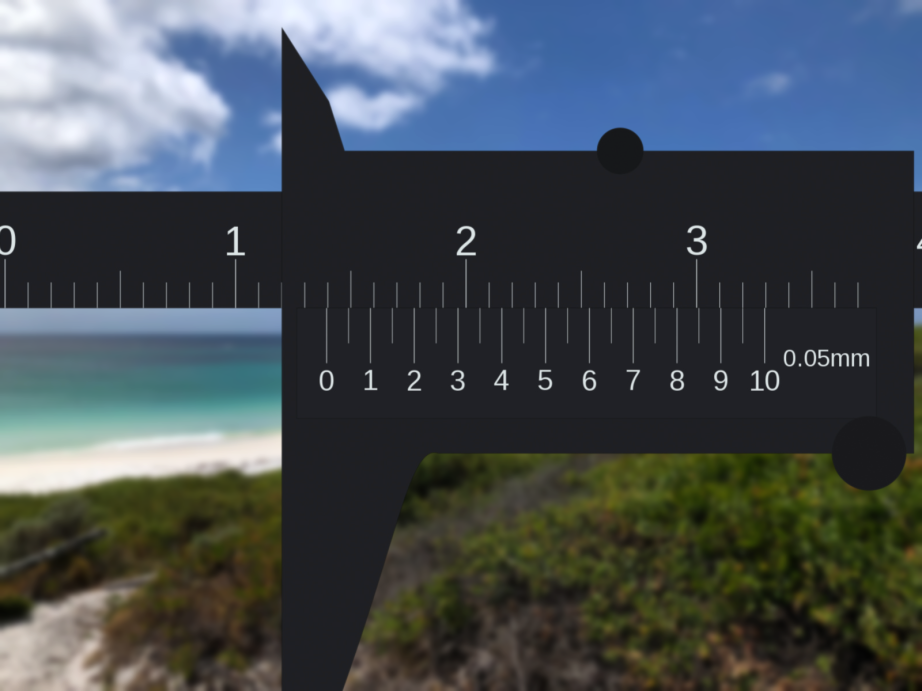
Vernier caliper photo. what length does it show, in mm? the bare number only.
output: 13.95
